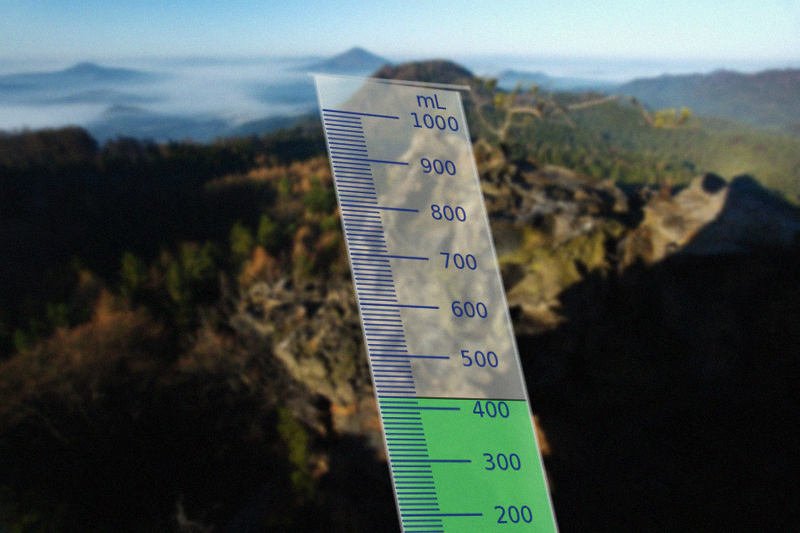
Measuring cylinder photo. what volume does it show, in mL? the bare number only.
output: 420
